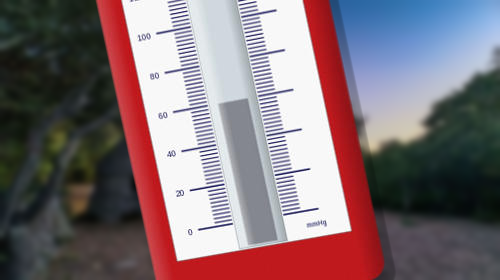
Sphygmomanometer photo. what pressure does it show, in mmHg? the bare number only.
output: 60
